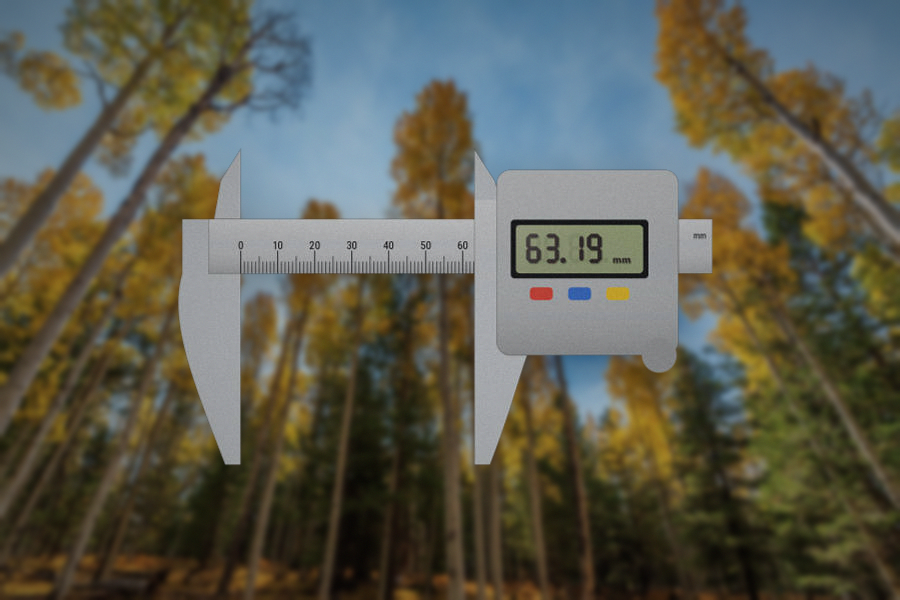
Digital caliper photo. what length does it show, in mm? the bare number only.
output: 63.19
